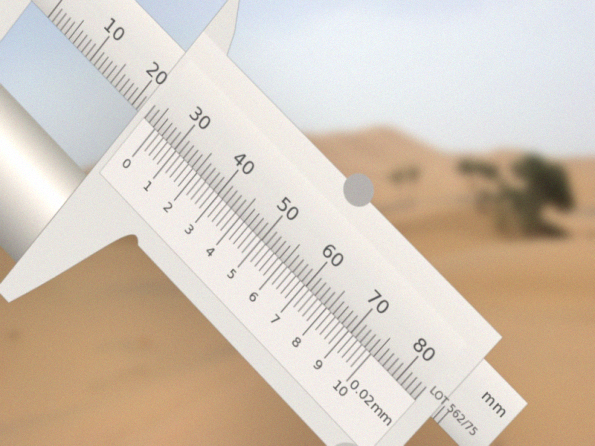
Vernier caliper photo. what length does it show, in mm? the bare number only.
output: 25.4
